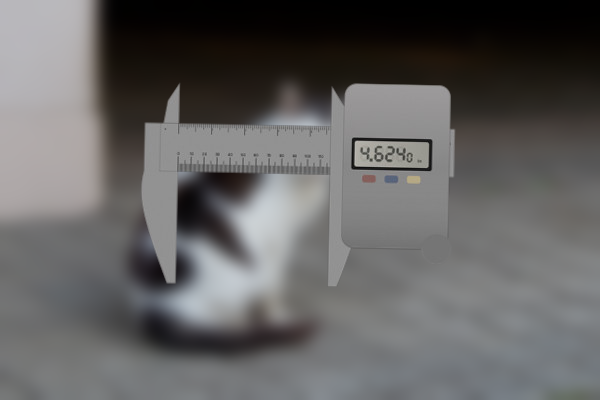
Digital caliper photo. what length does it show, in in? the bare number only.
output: 4.6240
